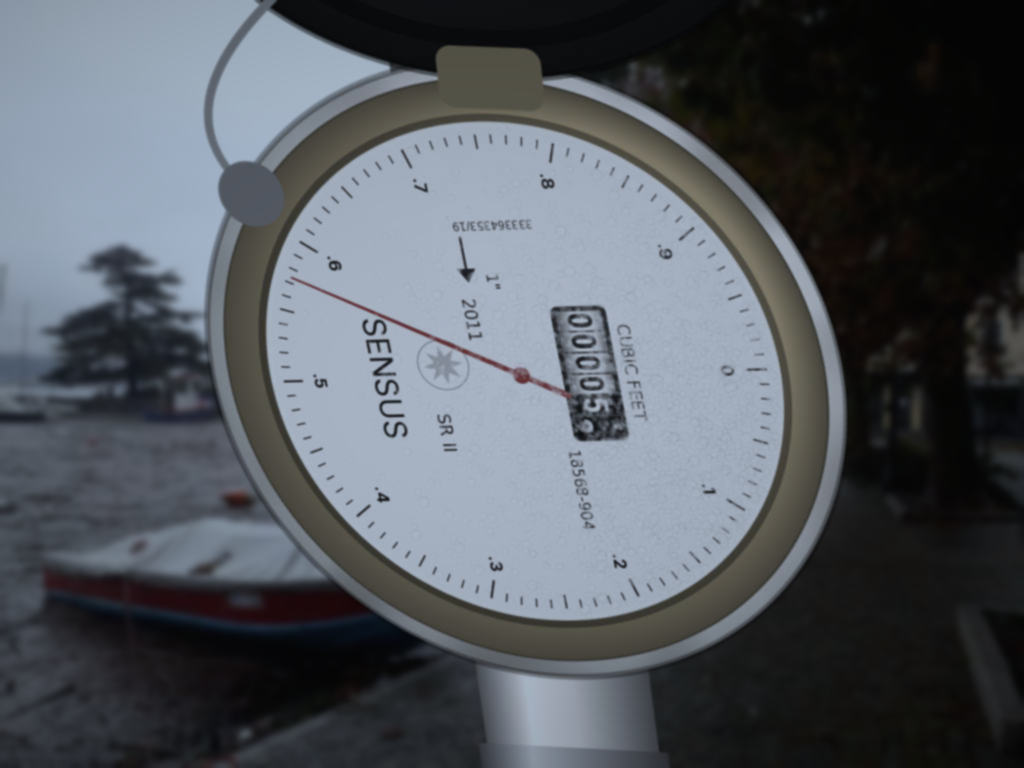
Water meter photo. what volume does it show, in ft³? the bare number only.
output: 51.57
